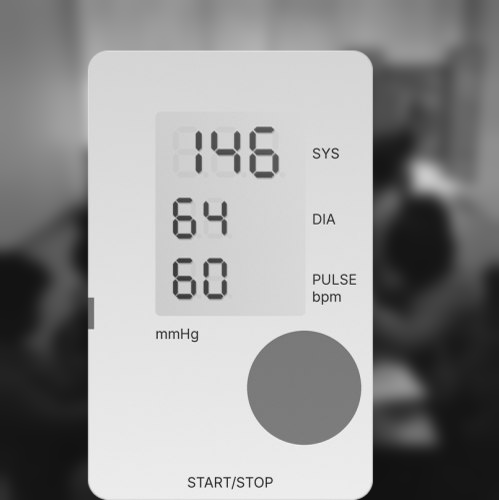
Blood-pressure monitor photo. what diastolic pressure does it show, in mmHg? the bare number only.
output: 64
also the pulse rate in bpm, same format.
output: 60
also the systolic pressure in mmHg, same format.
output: 146
